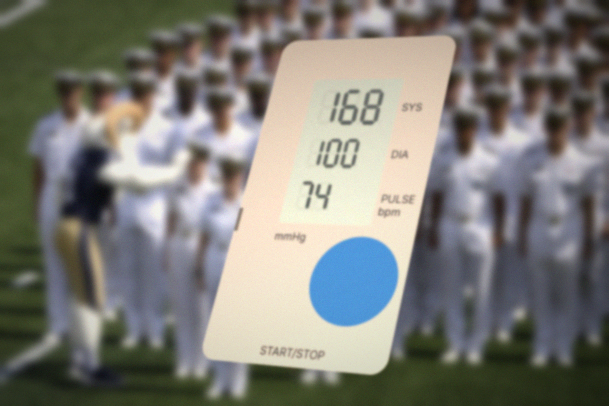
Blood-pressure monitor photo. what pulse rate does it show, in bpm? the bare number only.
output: 74
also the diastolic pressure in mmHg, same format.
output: 100
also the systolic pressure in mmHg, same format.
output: 168
